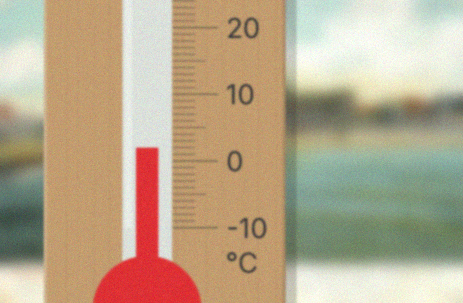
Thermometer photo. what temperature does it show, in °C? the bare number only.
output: 2
